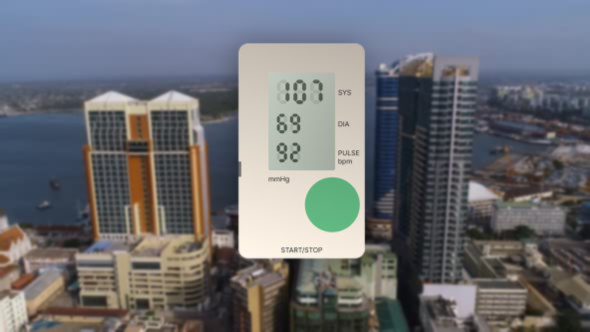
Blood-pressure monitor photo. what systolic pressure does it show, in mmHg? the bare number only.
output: 107
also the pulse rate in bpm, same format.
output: 92
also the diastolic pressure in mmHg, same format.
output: 69
